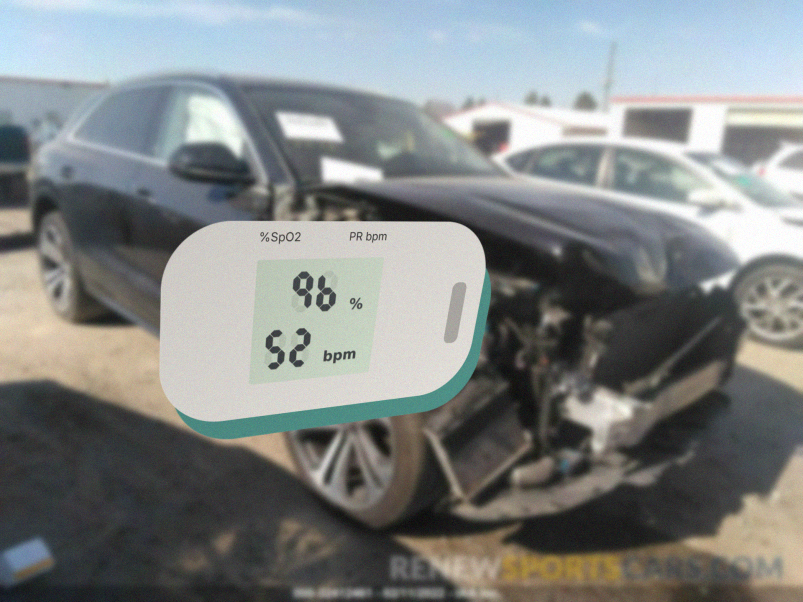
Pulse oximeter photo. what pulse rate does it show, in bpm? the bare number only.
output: 52
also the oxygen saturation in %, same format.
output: 96
